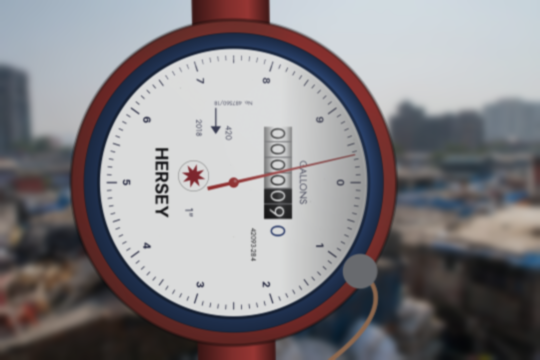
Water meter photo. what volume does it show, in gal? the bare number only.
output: 89.6
